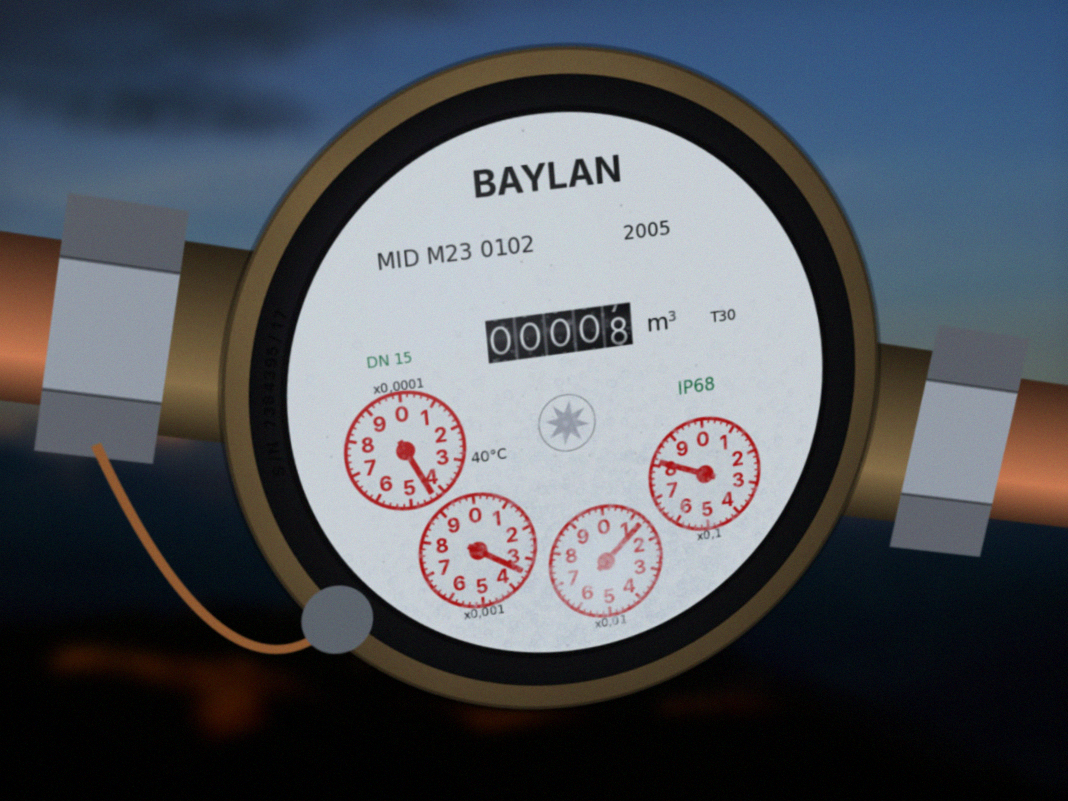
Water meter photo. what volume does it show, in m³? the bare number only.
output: 7.8134
